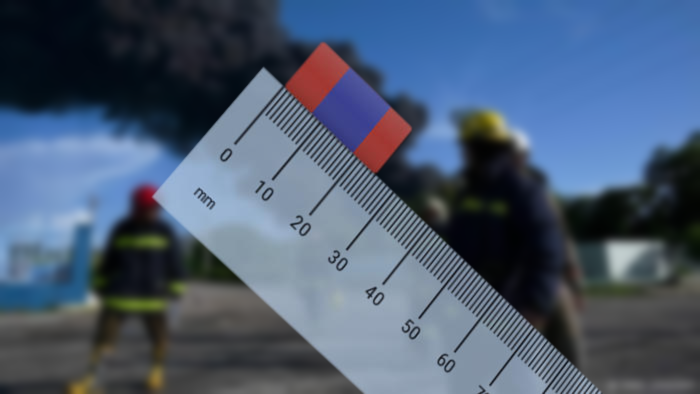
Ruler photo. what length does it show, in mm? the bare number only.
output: 25
